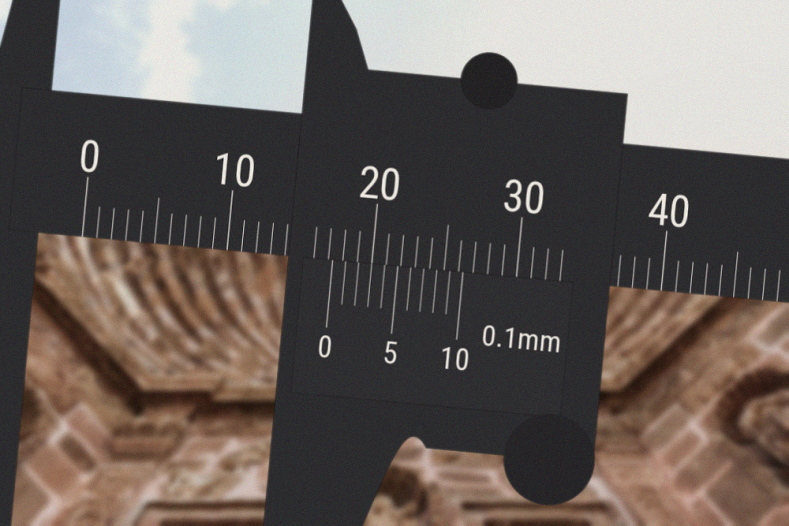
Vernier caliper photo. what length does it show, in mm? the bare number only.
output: 17.3
